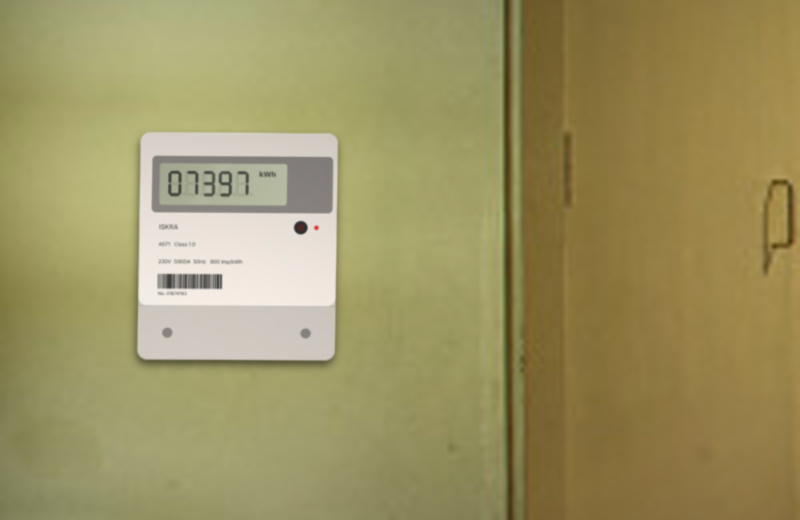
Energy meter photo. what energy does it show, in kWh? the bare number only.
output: 7397
